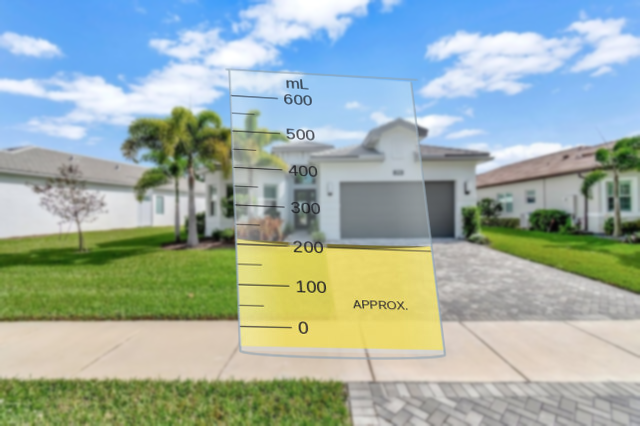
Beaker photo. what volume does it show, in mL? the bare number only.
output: 200
